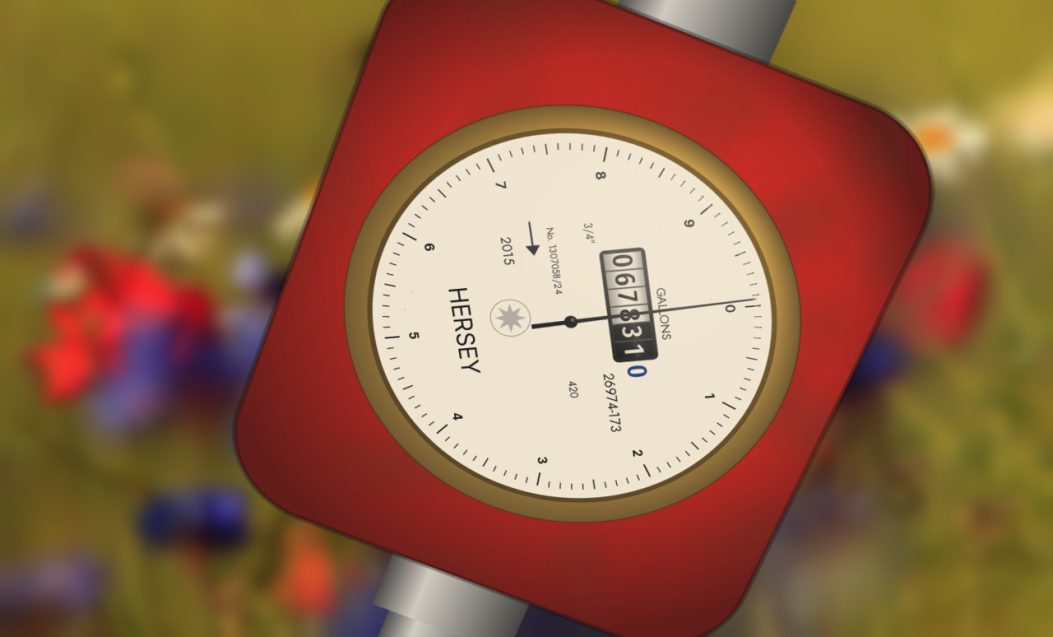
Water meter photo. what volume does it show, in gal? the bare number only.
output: 678309.9
